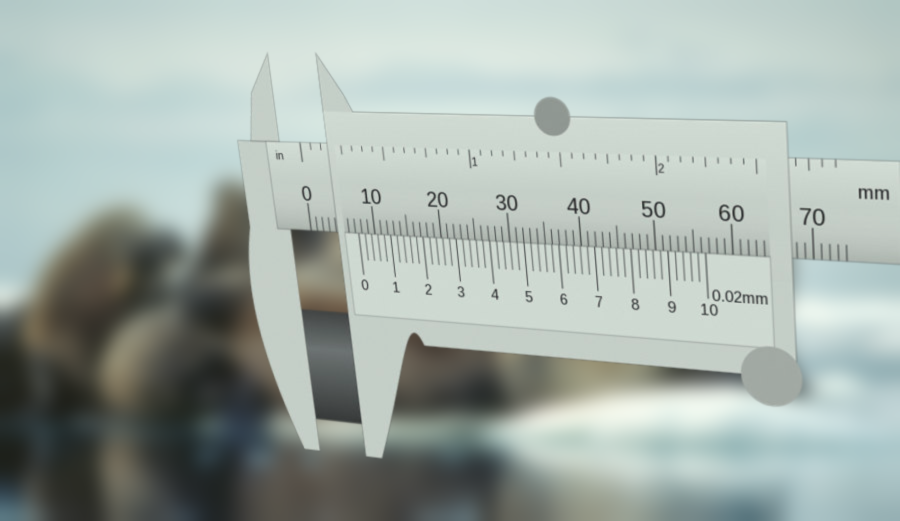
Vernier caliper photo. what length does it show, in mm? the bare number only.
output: 7.5
